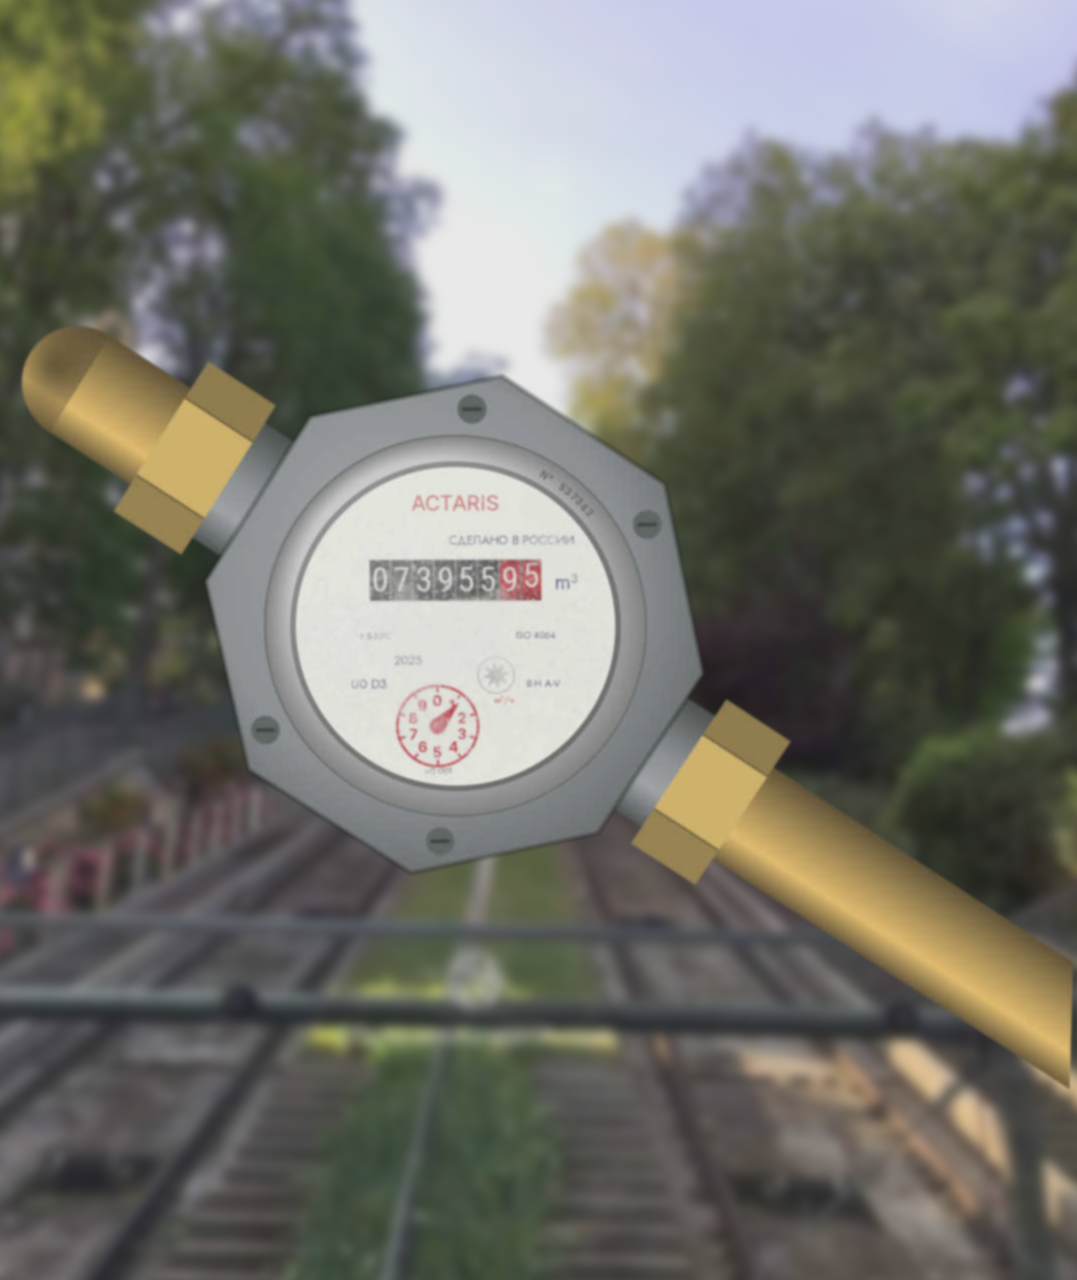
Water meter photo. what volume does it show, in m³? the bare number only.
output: 73955.951
